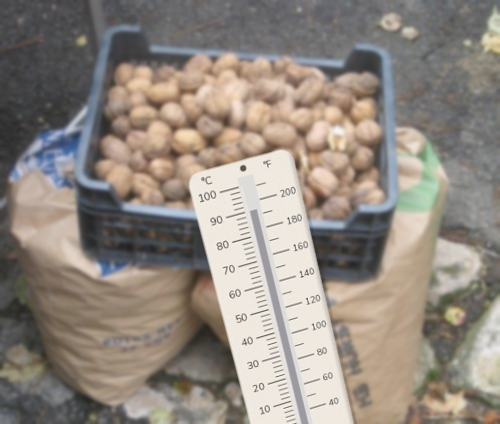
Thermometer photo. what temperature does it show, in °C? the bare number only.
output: 90
